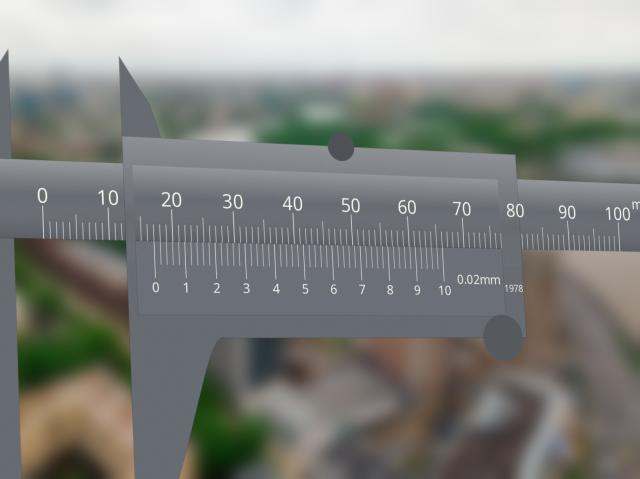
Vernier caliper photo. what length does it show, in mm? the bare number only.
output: 17.0
